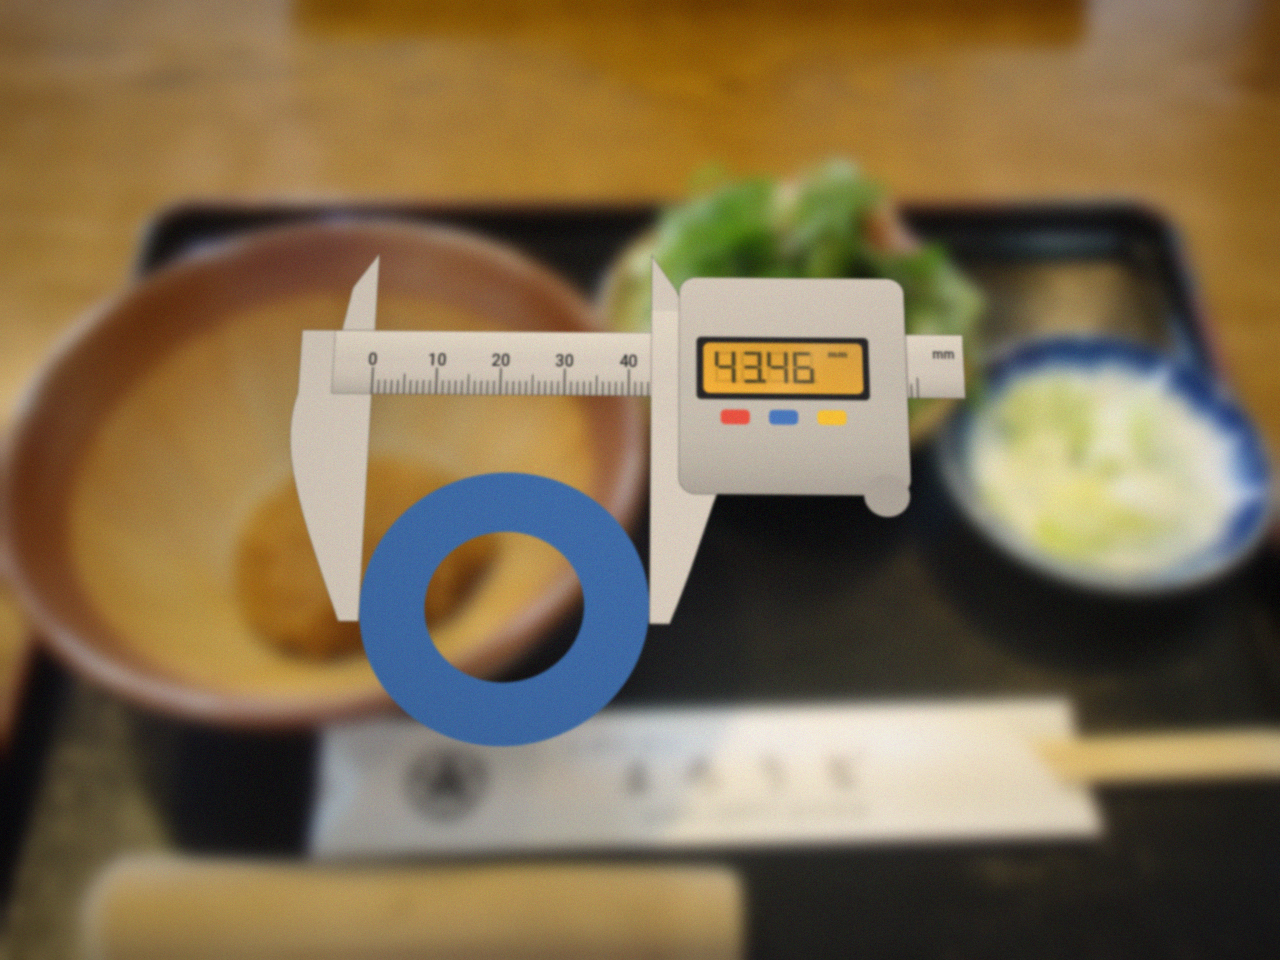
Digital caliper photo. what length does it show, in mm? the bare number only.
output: 43.46
